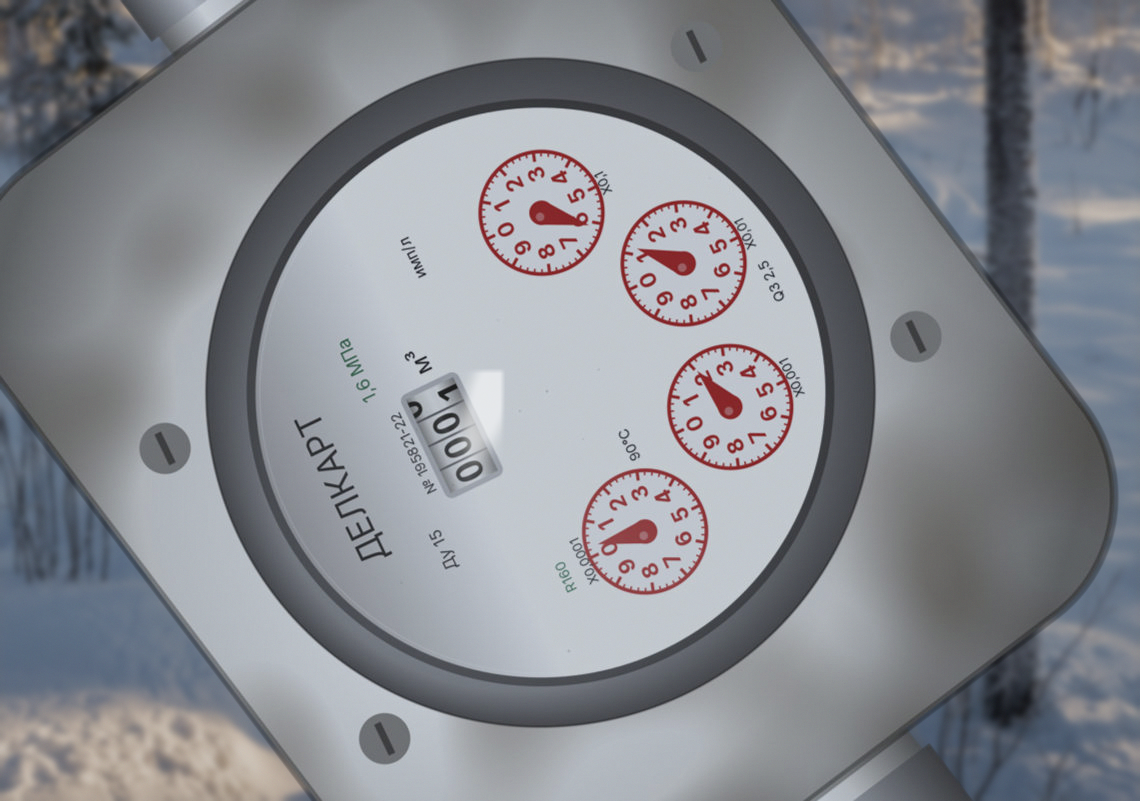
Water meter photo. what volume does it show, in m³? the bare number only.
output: 0.6120
